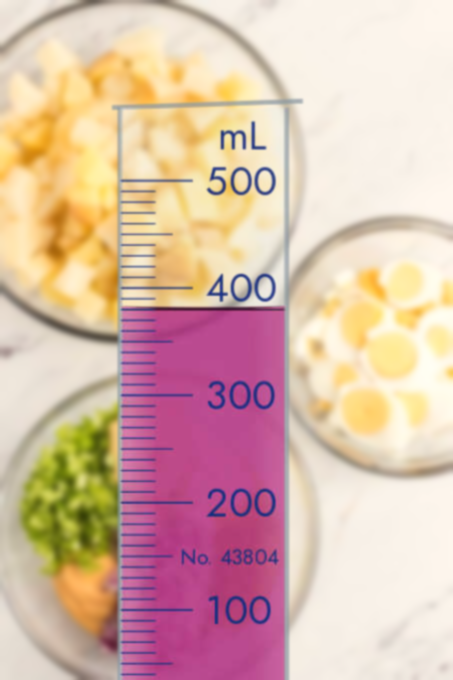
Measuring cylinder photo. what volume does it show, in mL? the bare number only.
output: 380
